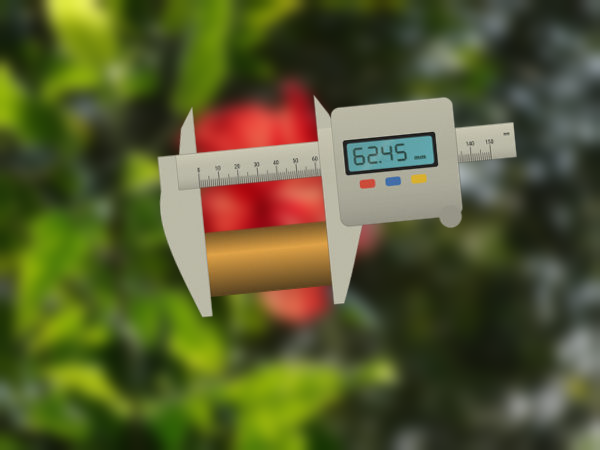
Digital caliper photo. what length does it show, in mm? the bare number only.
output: 62.45
